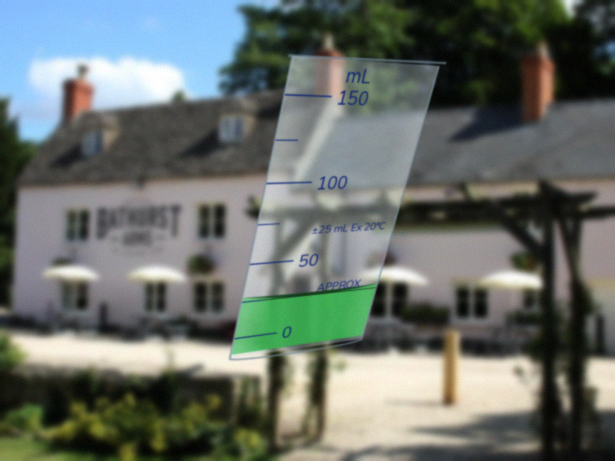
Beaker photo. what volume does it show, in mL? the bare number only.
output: 25
